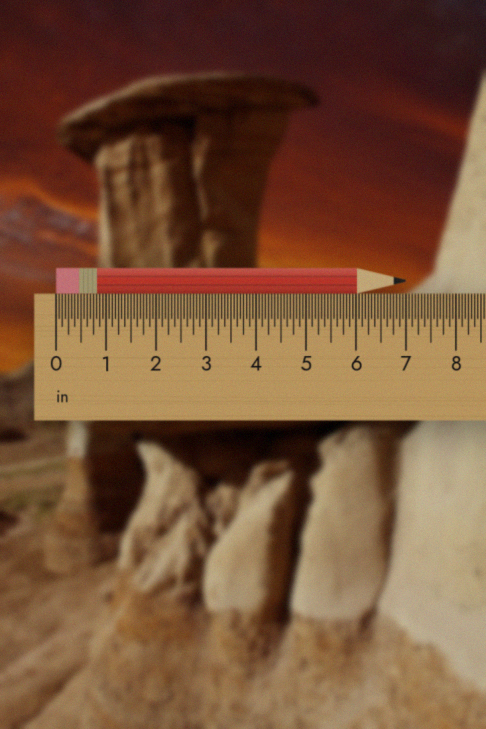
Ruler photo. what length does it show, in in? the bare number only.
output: 7
